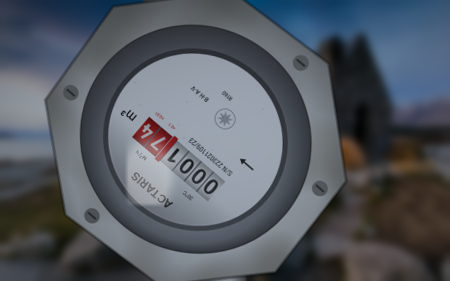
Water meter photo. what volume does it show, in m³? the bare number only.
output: 1.74
